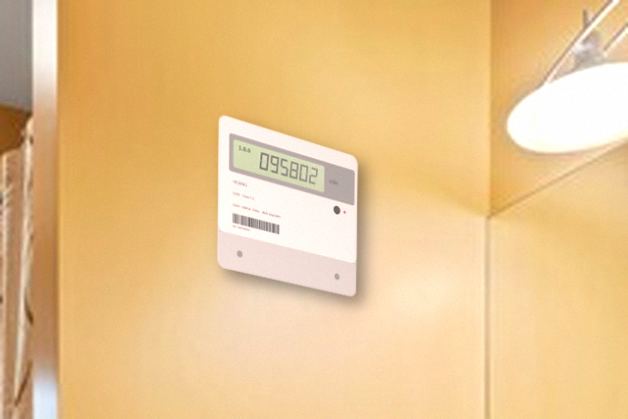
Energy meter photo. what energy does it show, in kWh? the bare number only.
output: 95802
